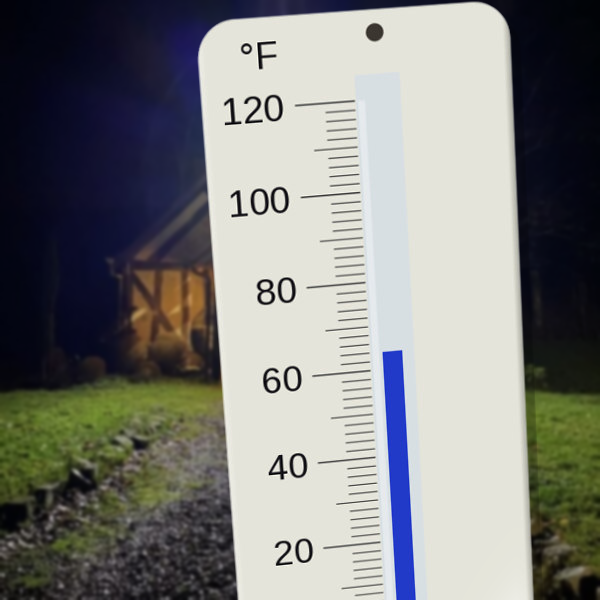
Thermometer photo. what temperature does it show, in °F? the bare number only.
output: 64
